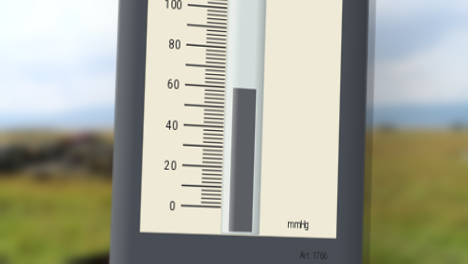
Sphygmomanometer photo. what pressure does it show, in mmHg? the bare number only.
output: 60
